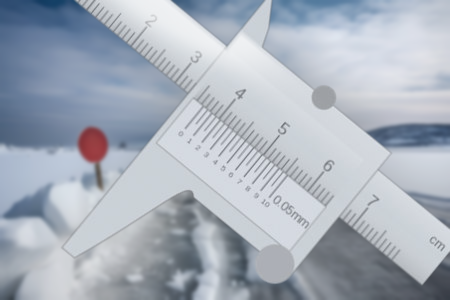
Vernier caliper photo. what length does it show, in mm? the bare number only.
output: 36.5
